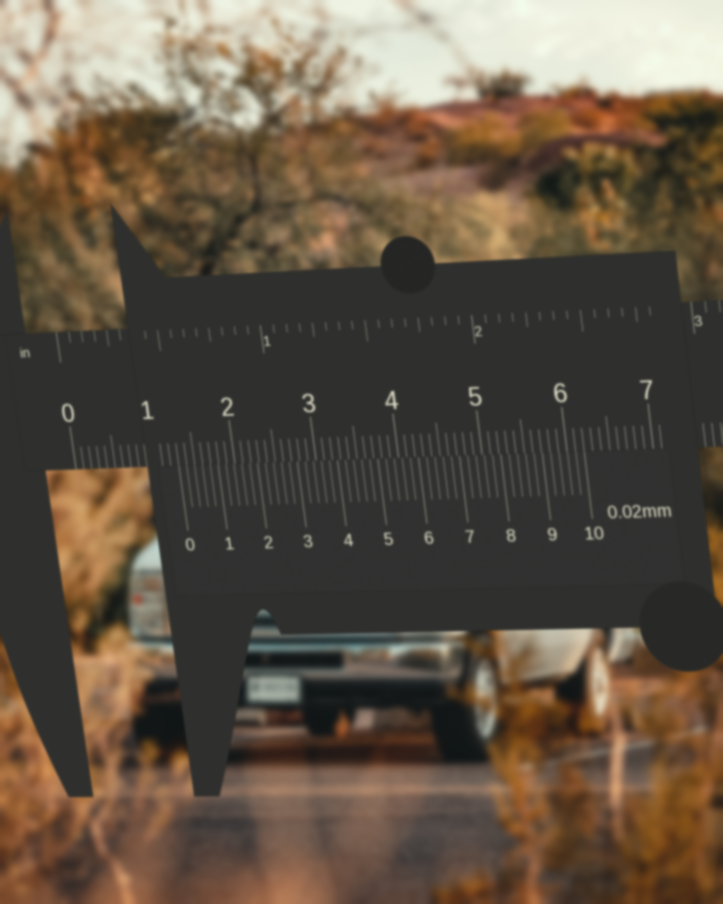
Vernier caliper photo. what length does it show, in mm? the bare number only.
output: 13.0
